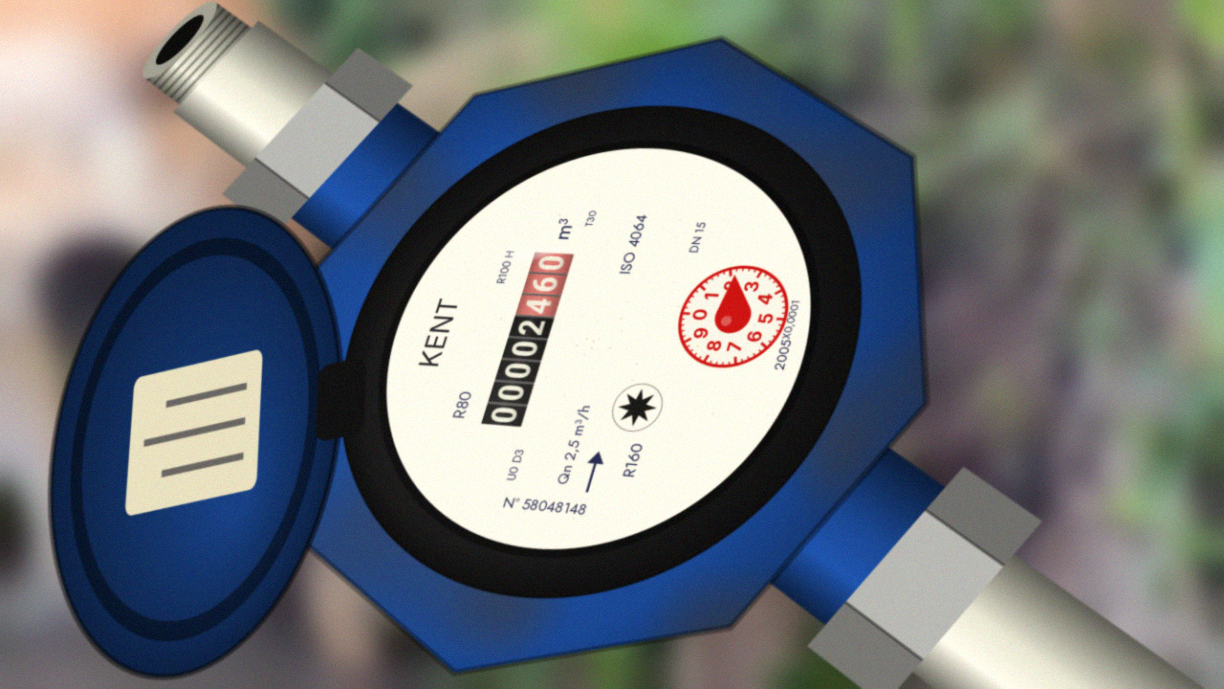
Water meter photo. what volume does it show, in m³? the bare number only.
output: 2.4602
